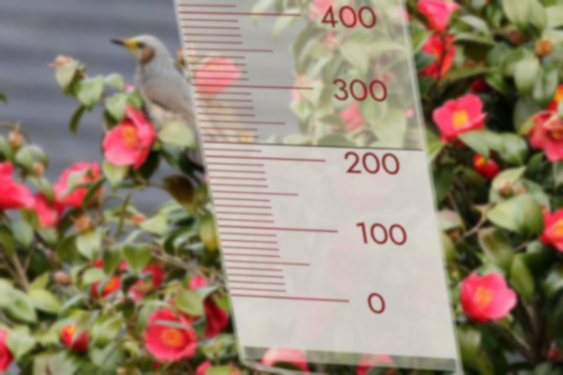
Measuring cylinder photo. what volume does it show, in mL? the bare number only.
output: 220
